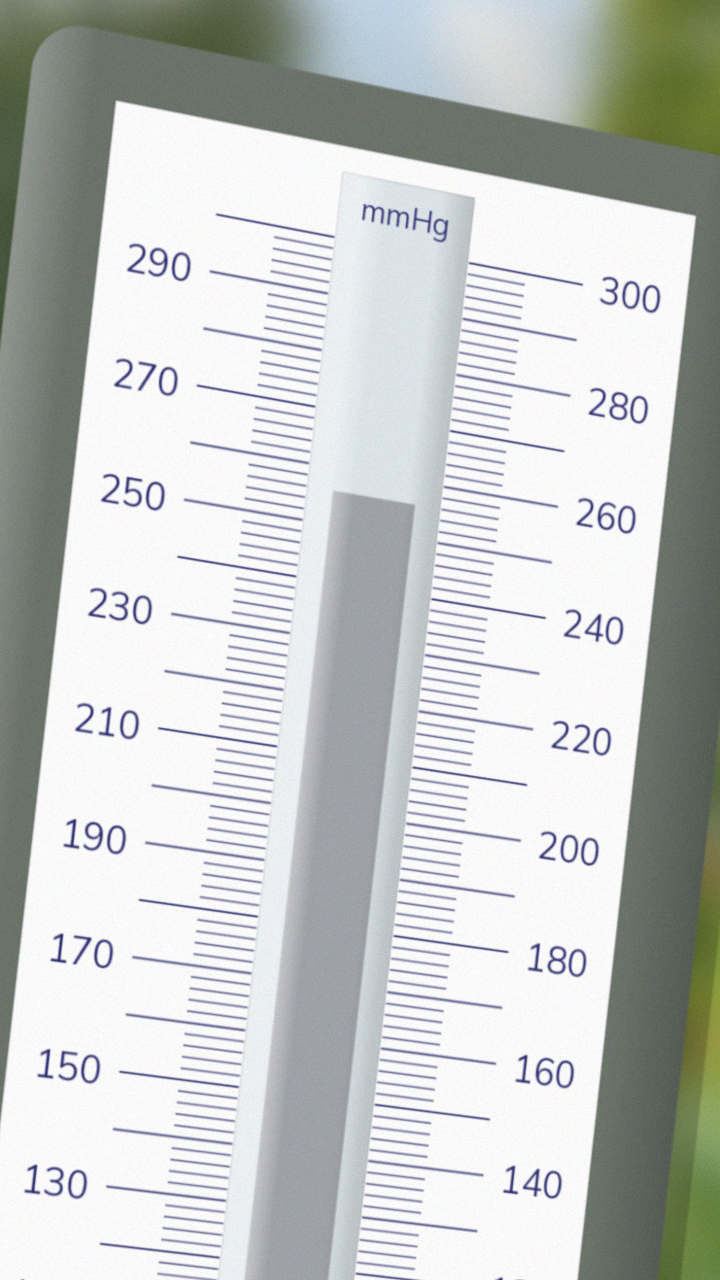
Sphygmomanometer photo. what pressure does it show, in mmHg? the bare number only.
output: 256
